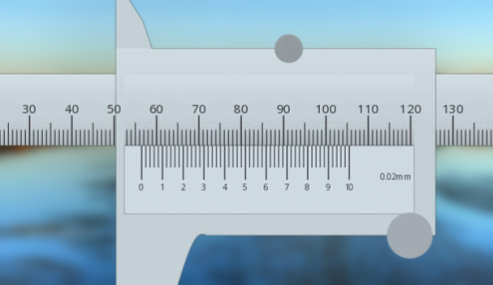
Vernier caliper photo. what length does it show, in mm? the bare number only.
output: 56.5
